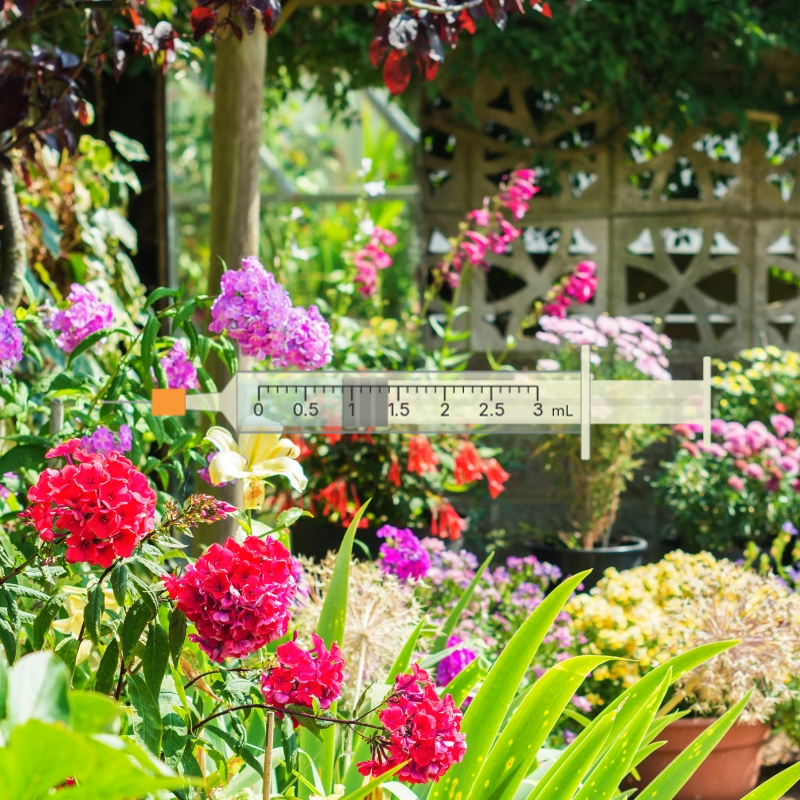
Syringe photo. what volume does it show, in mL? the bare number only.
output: 0.9
